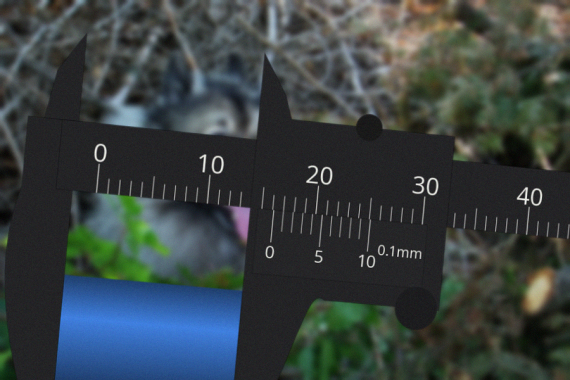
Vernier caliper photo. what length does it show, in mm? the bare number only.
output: 16.1
